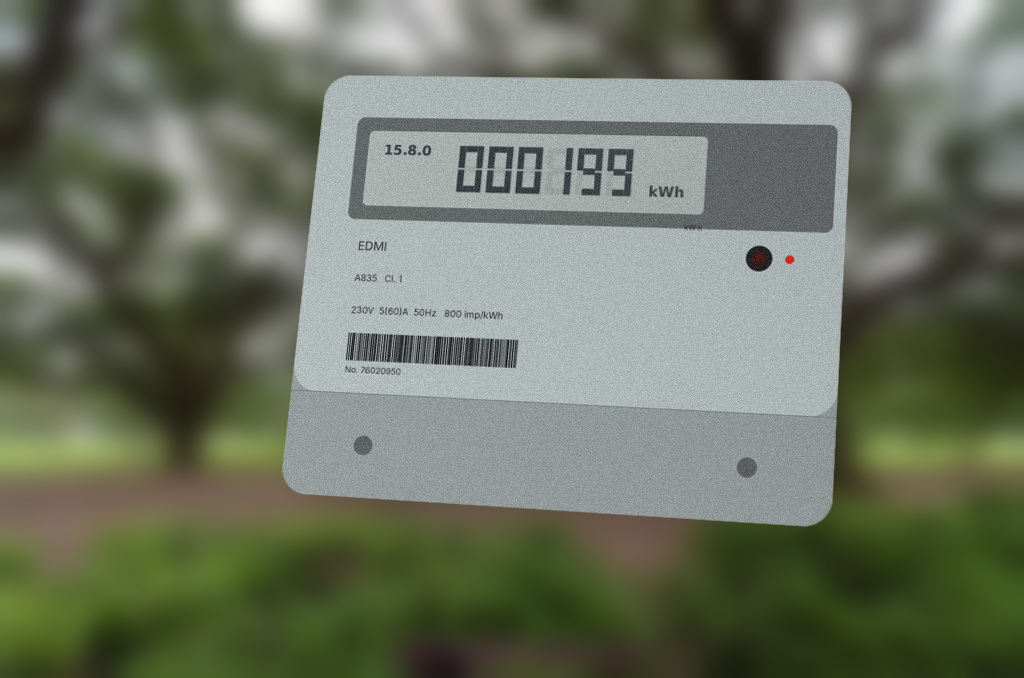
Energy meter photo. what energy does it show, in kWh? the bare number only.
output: 199
